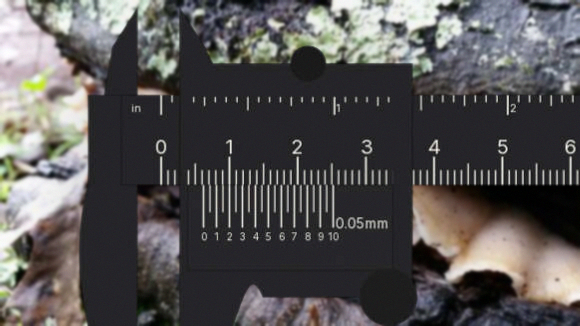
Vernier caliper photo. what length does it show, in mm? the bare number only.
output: 6.2
